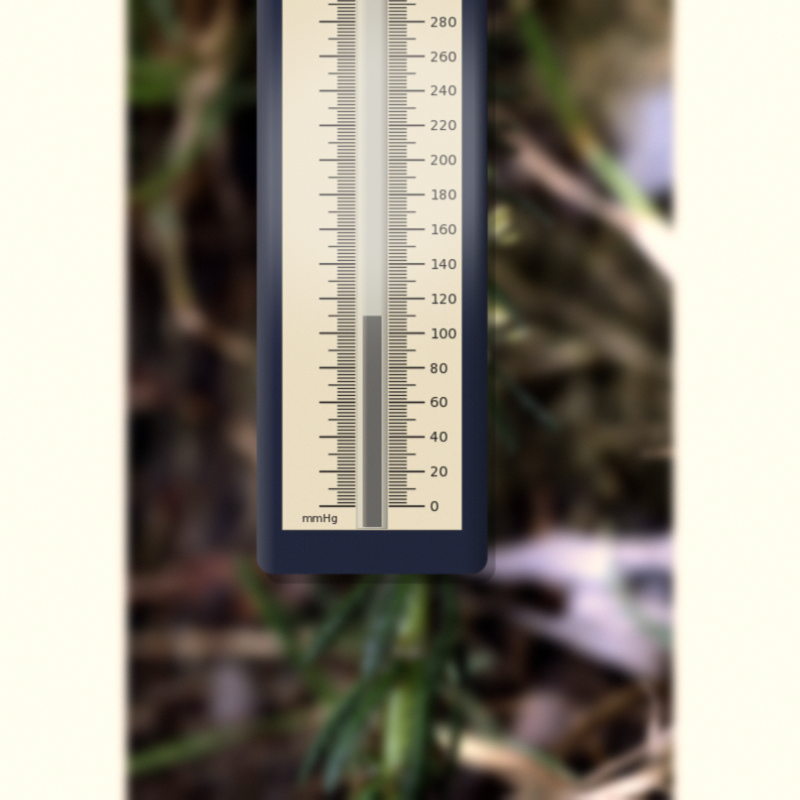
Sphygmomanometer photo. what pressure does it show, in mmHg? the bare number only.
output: 110
